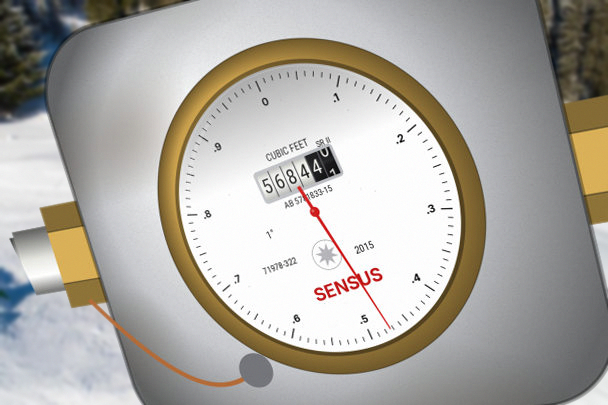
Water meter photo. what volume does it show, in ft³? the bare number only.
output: 568440.47
